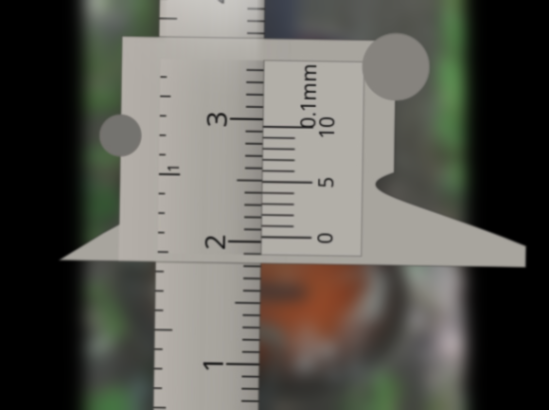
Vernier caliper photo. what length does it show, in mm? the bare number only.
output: 20.4
